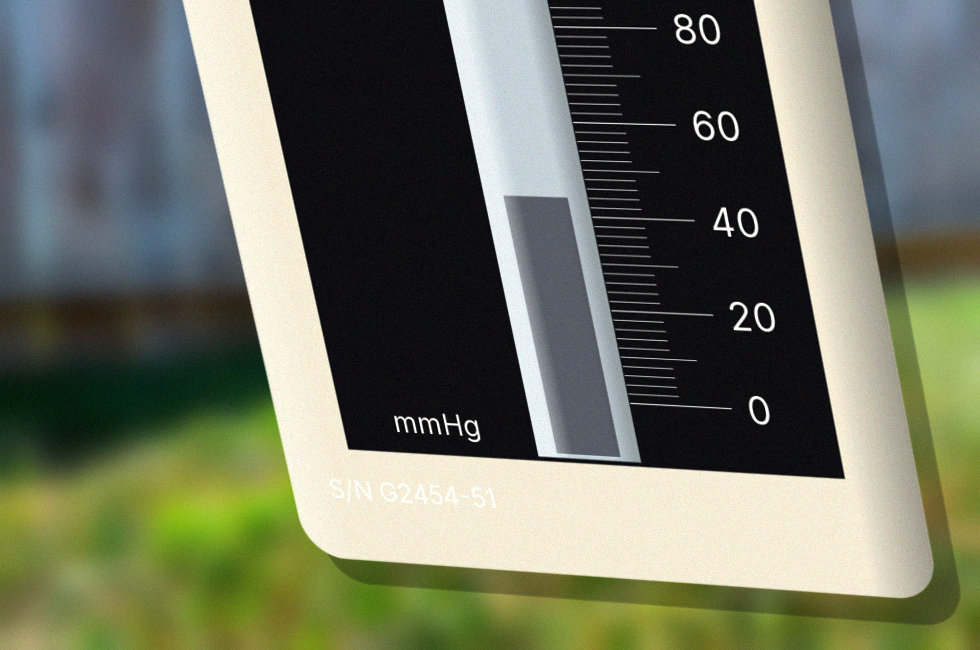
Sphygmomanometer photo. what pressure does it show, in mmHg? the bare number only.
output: 44
